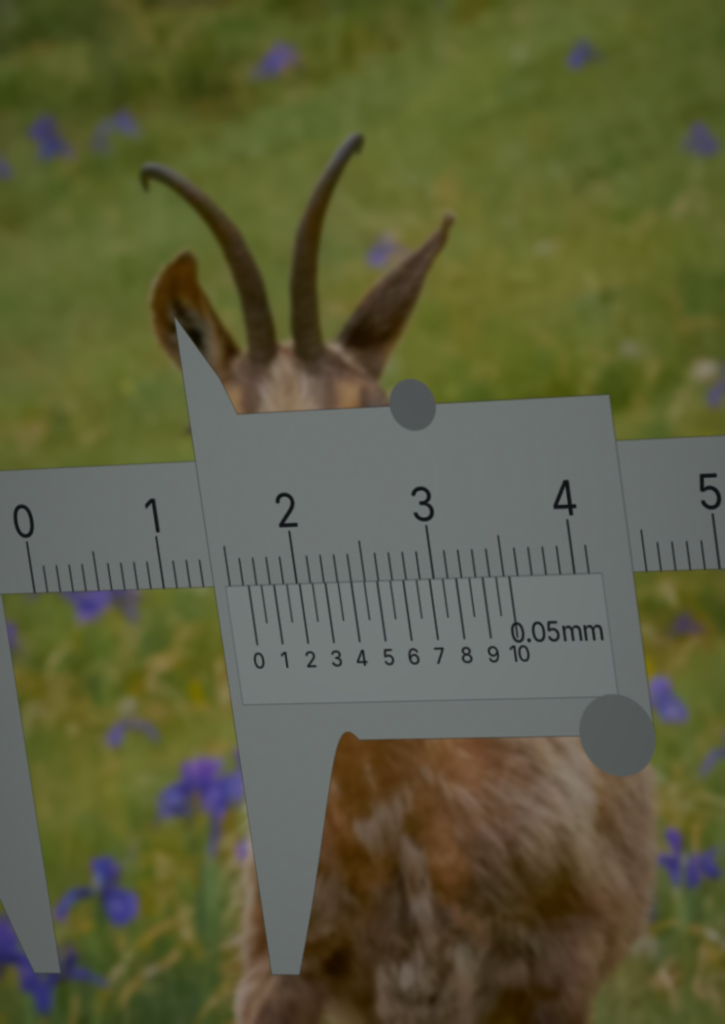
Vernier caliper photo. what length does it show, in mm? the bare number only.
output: 16.4
